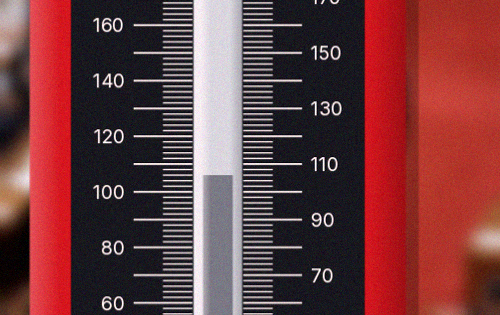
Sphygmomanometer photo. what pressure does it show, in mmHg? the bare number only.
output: 106
